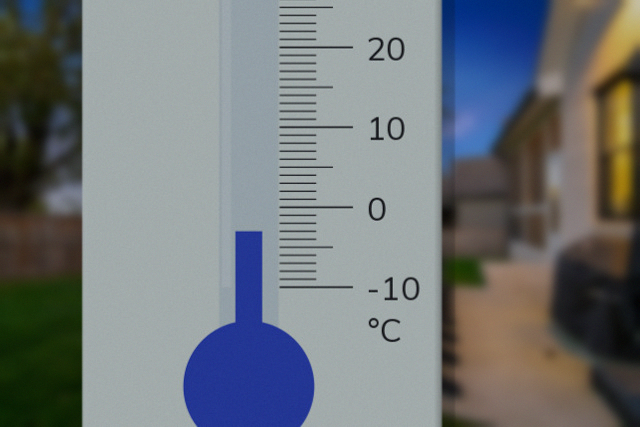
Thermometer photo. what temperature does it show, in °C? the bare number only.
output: -3
